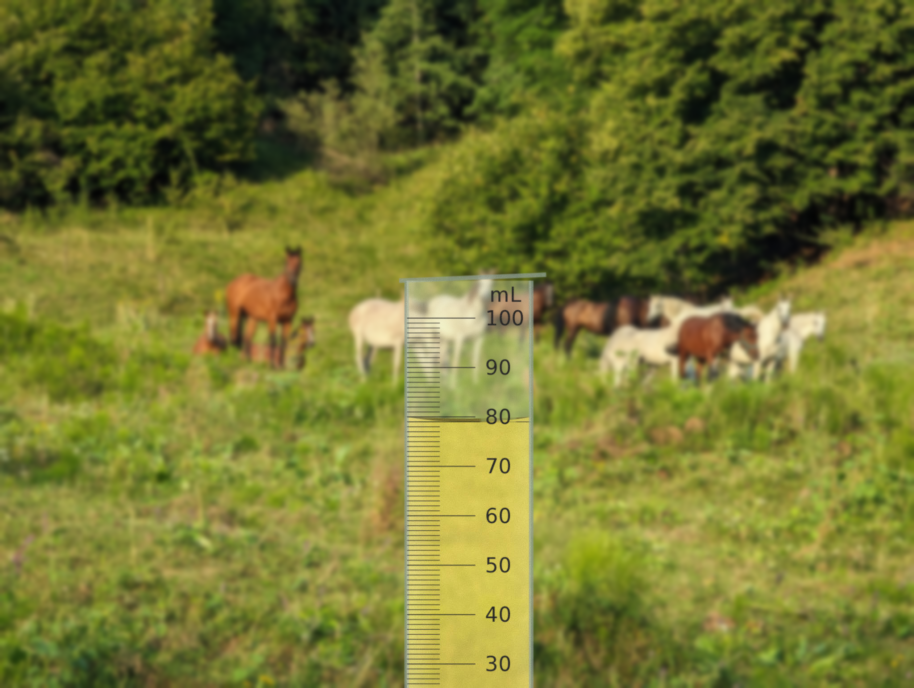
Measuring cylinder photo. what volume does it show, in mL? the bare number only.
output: 79
